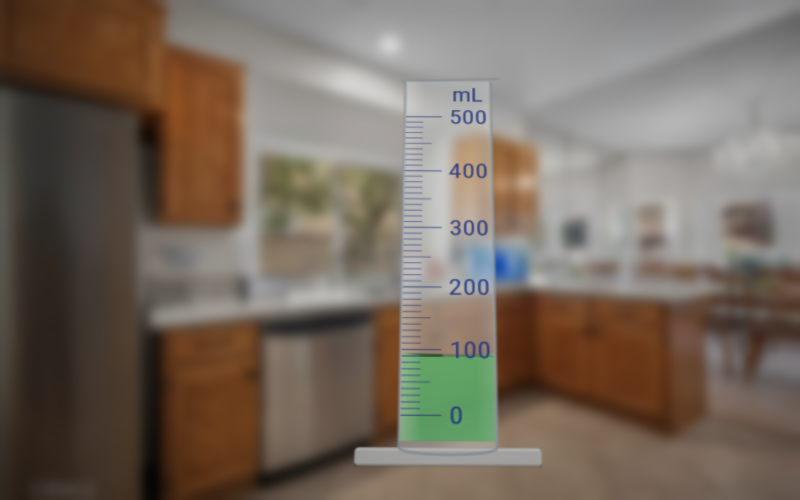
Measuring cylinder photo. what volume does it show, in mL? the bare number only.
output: 90
